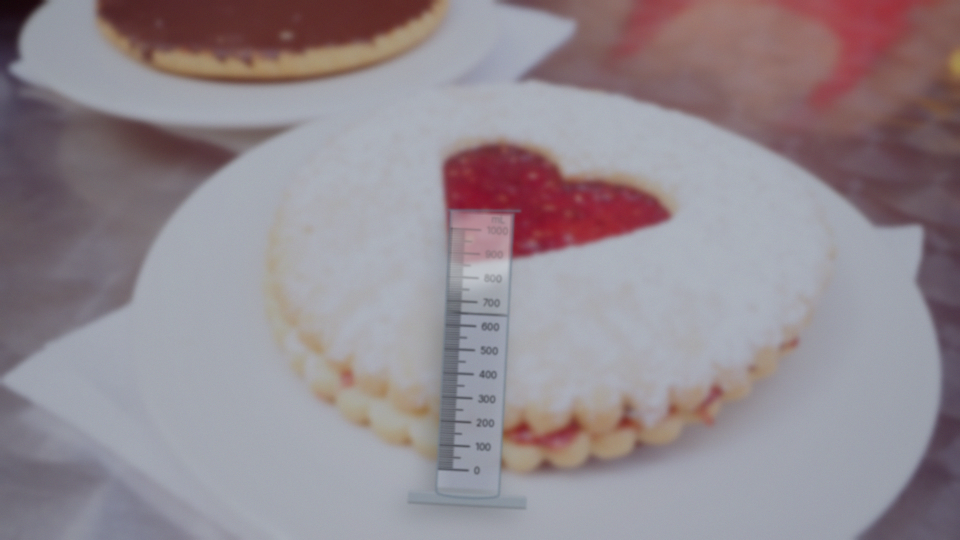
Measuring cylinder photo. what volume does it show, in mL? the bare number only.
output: 650
